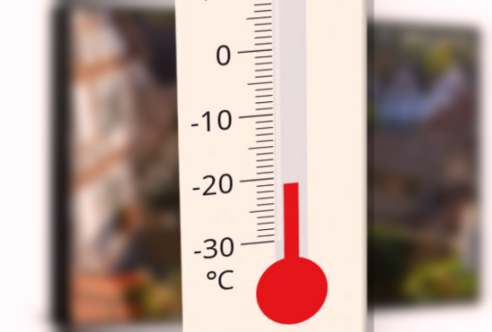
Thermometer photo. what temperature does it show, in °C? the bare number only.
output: -21
